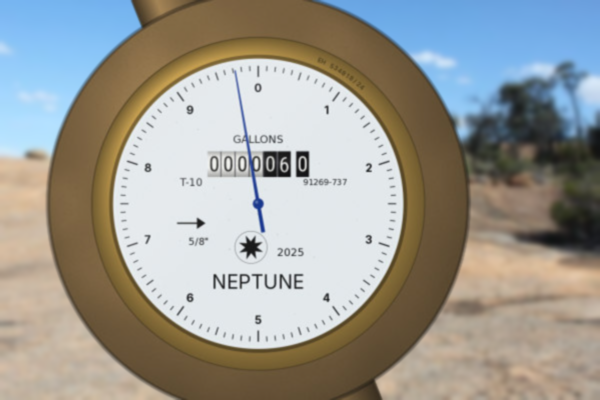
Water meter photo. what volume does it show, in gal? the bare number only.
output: 59.7
